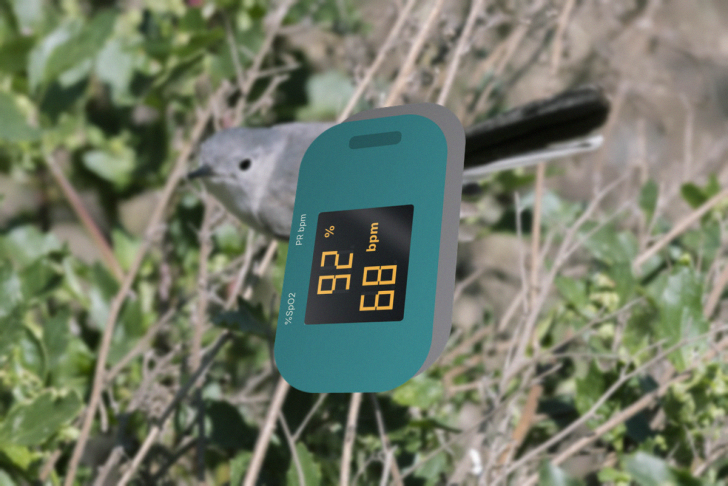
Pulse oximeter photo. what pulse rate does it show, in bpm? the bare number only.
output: 68
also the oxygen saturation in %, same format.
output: 92
